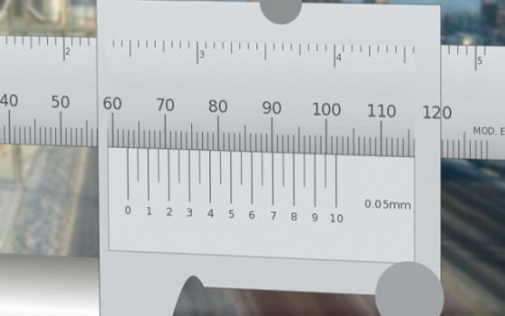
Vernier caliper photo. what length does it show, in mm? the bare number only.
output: 62.8
